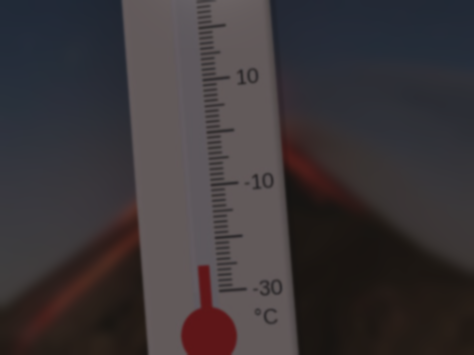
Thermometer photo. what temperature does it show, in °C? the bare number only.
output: -25
